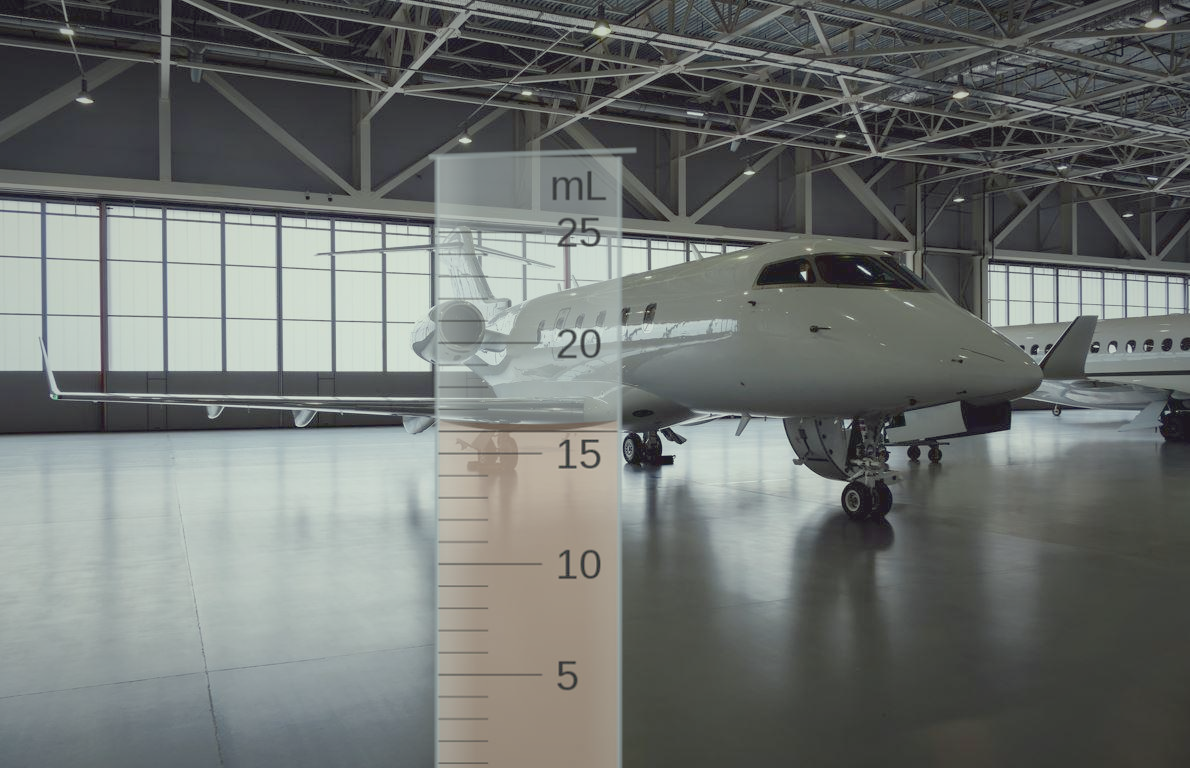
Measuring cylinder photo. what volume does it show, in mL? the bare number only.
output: 16
